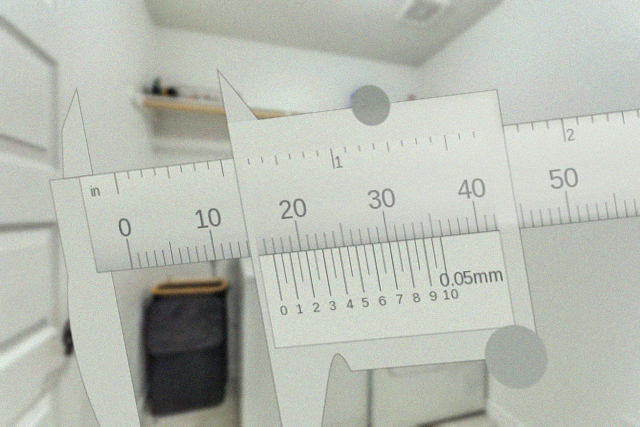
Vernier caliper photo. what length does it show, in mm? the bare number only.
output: 16.8
